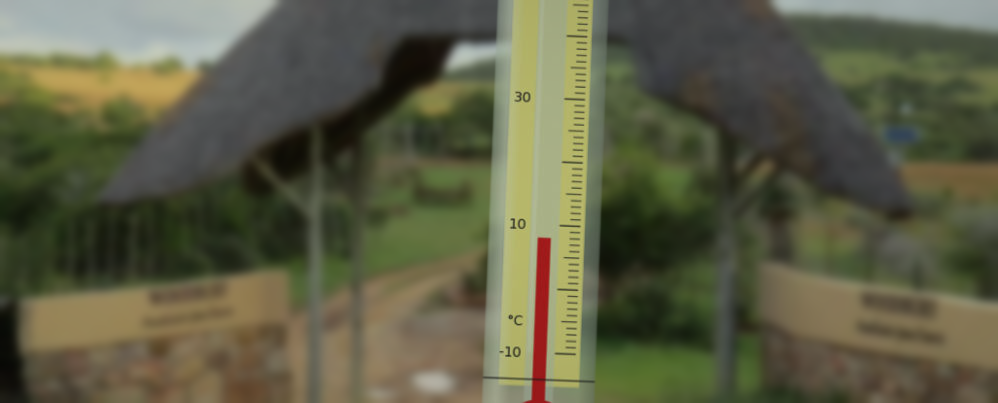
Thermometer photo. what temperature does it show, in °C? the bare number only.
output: 8
